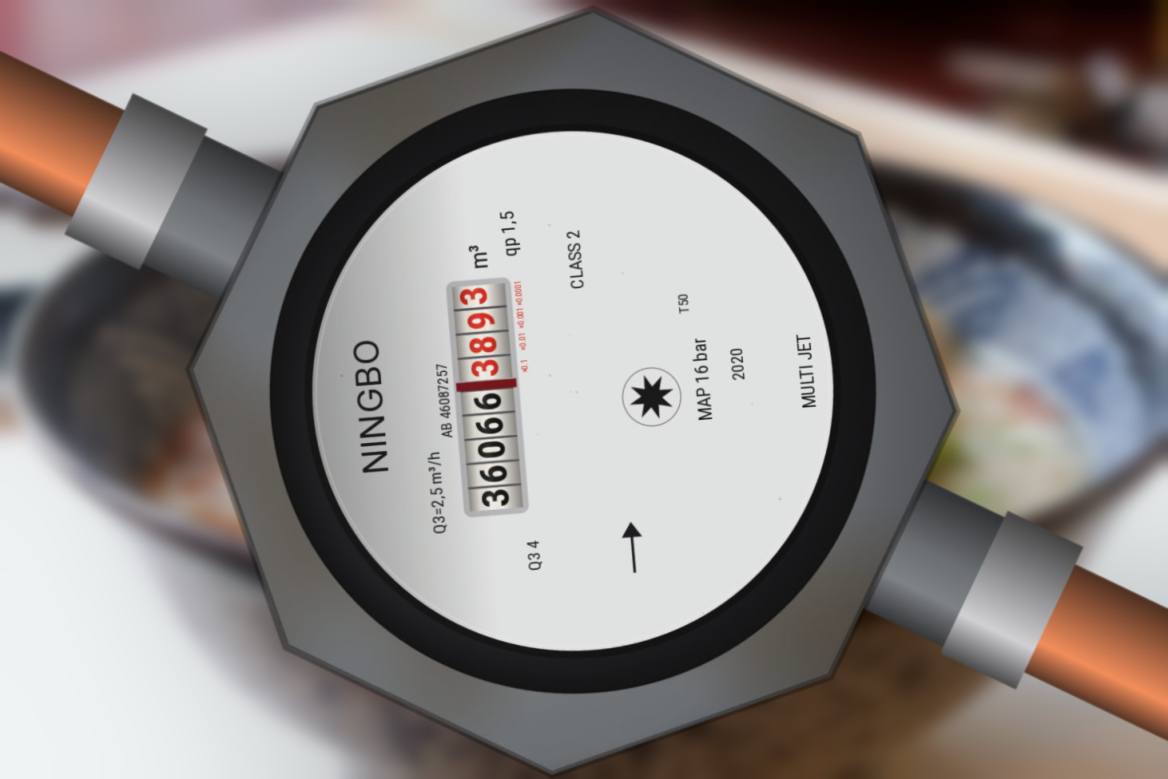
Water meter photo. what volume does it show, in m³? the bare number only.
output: 36066.3893
